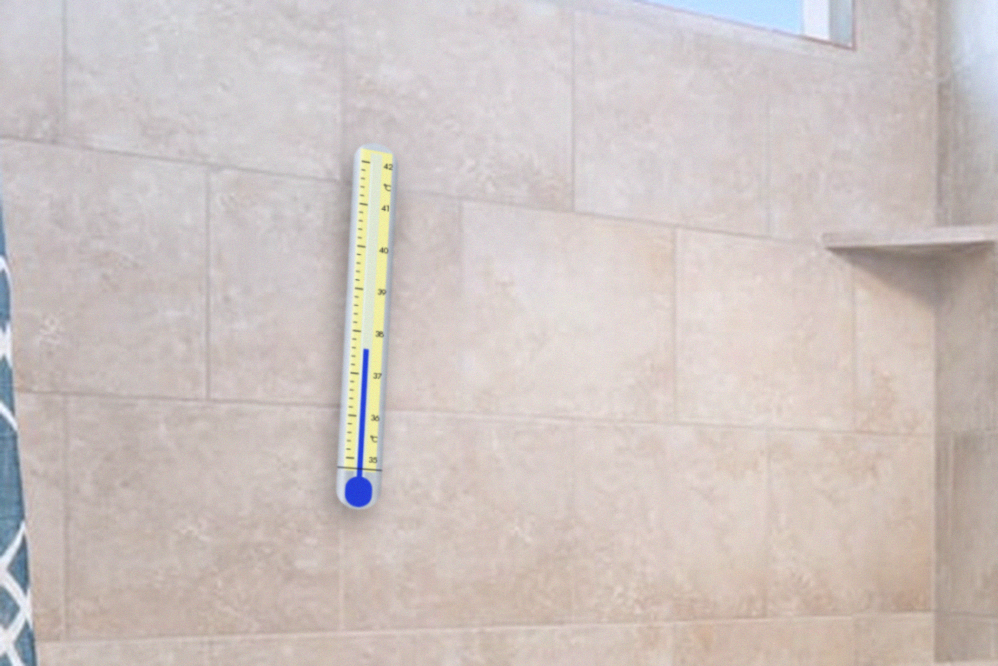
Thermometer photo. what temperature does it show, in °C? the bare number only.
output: 37.6
